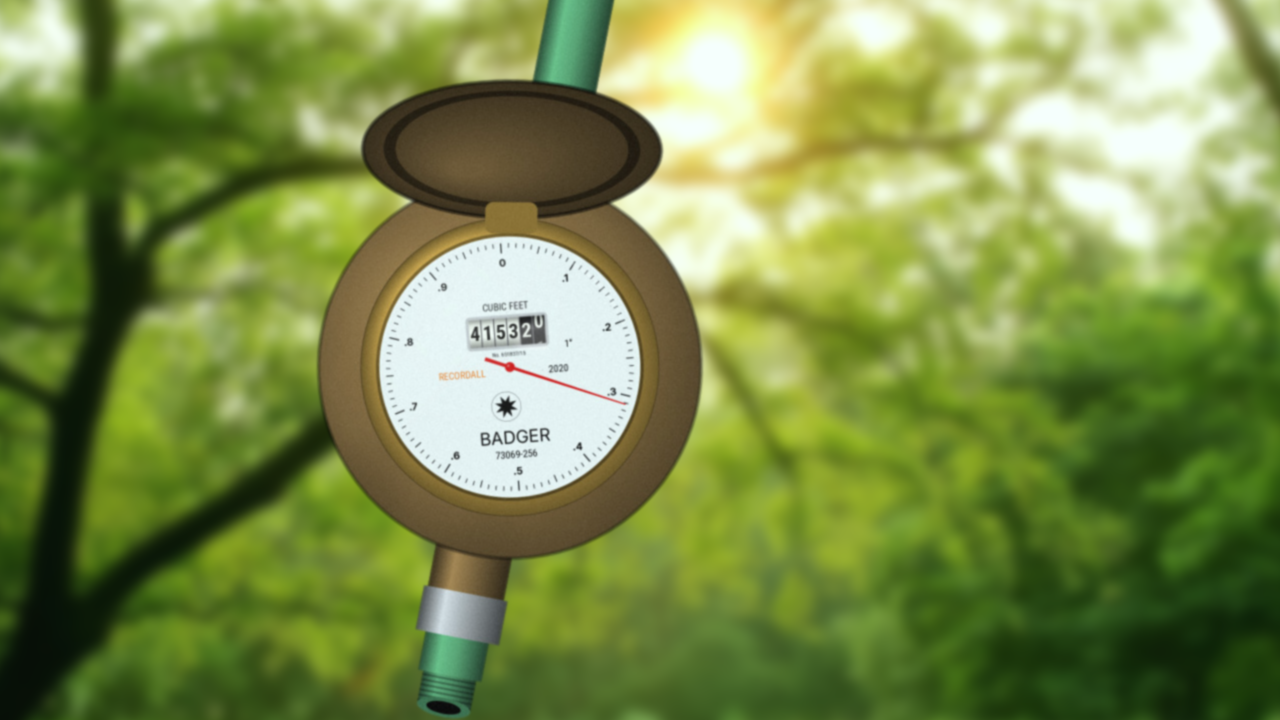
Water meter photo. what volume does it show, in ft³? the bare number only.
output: 415320.31
